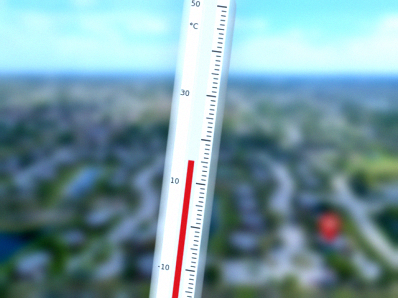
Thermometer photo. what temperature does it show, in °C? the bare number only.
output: 15
